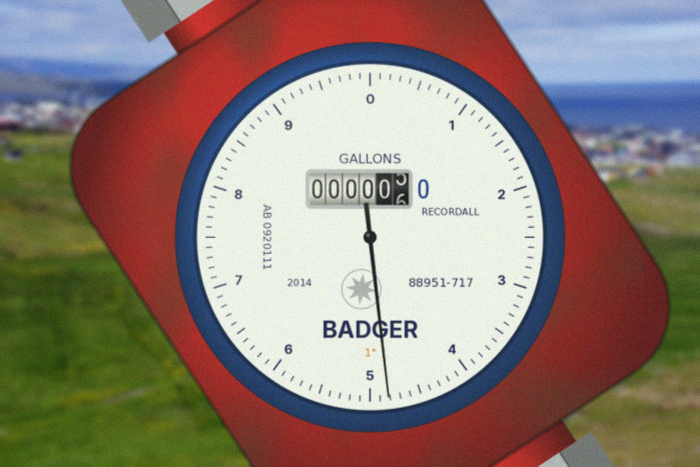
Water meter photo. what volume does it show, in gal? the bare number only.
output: 54.8
